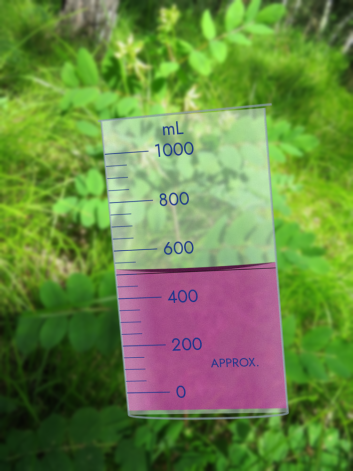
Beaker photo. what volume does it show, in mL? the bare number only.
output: 500
